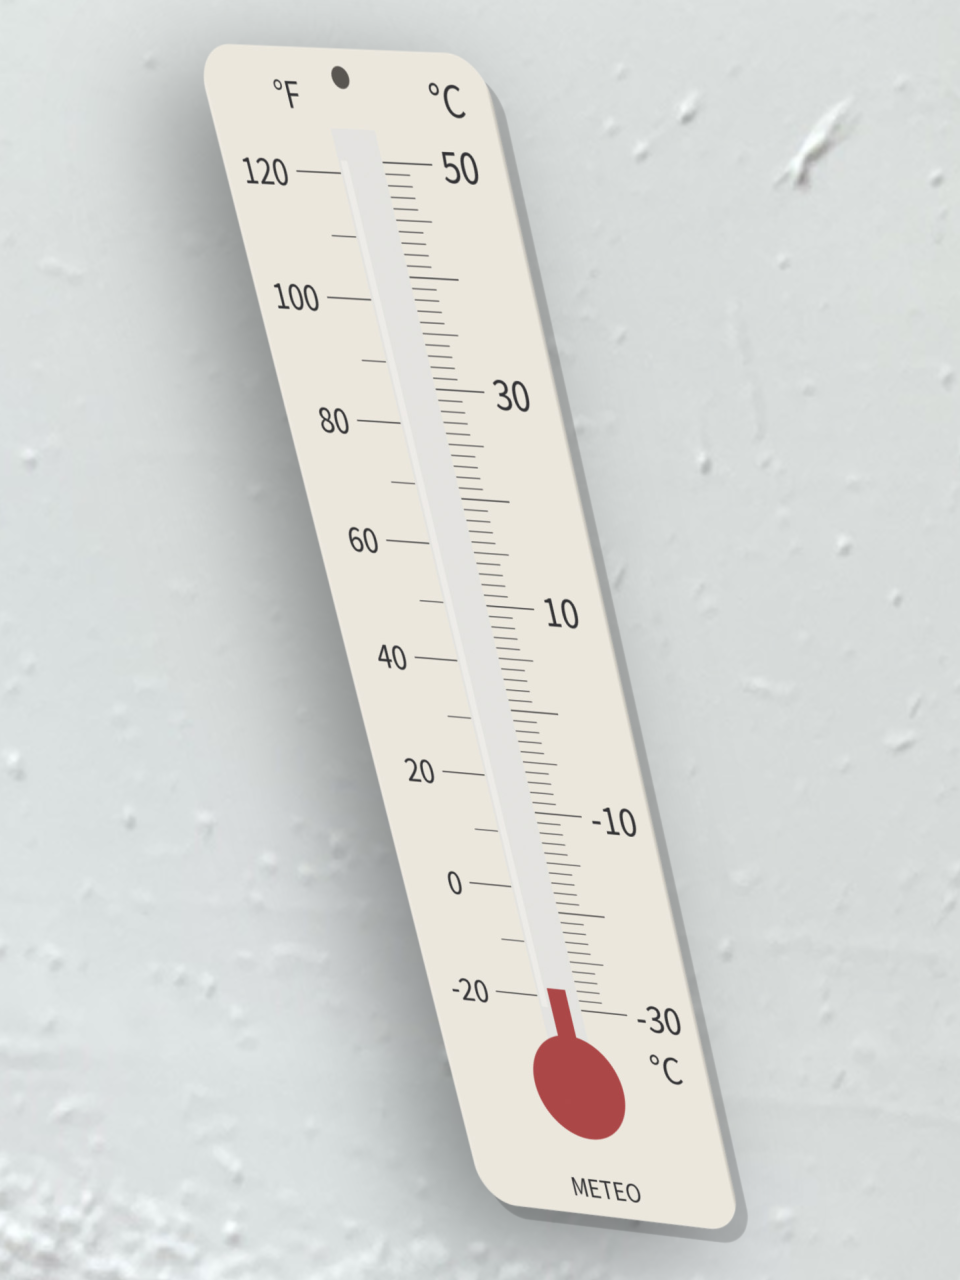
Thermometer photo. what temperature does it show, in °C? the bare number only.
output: -28
